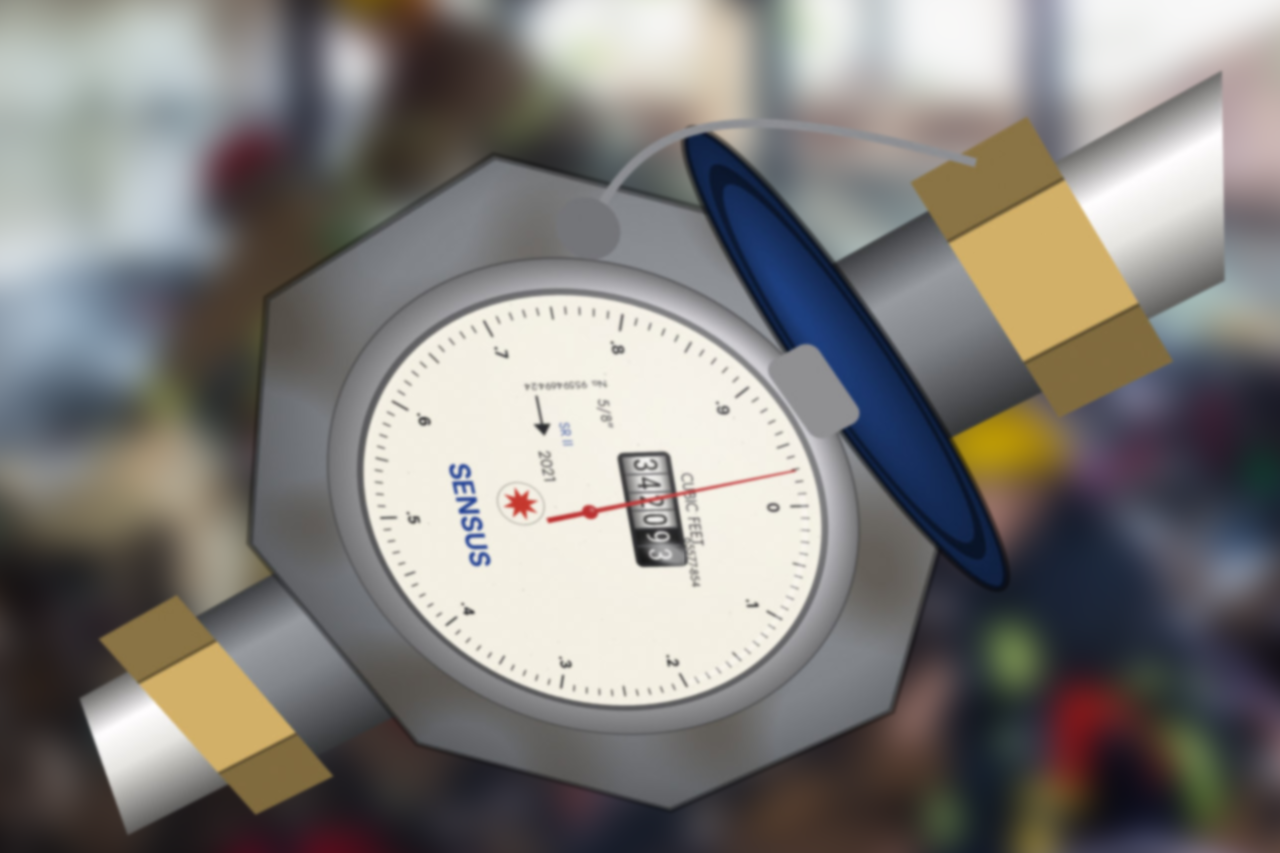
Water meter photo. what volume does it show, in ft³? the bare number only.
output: 342092.97
